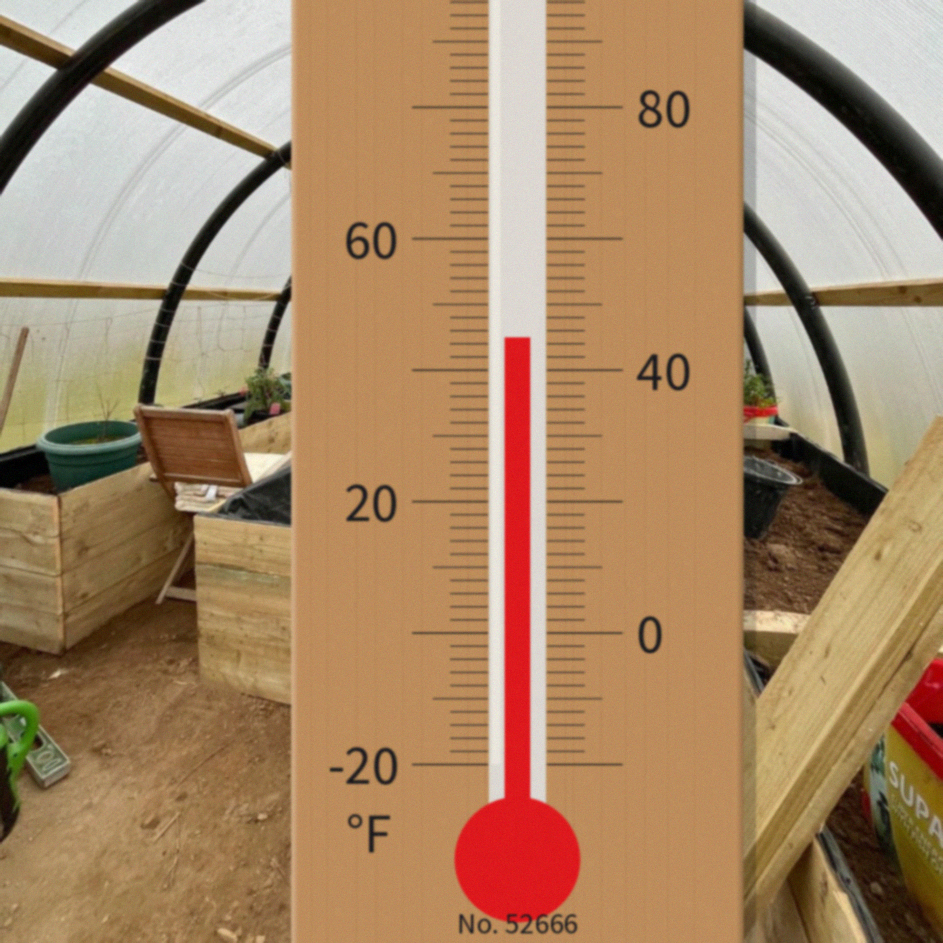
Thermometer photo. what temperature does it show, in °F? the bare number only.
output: 45
